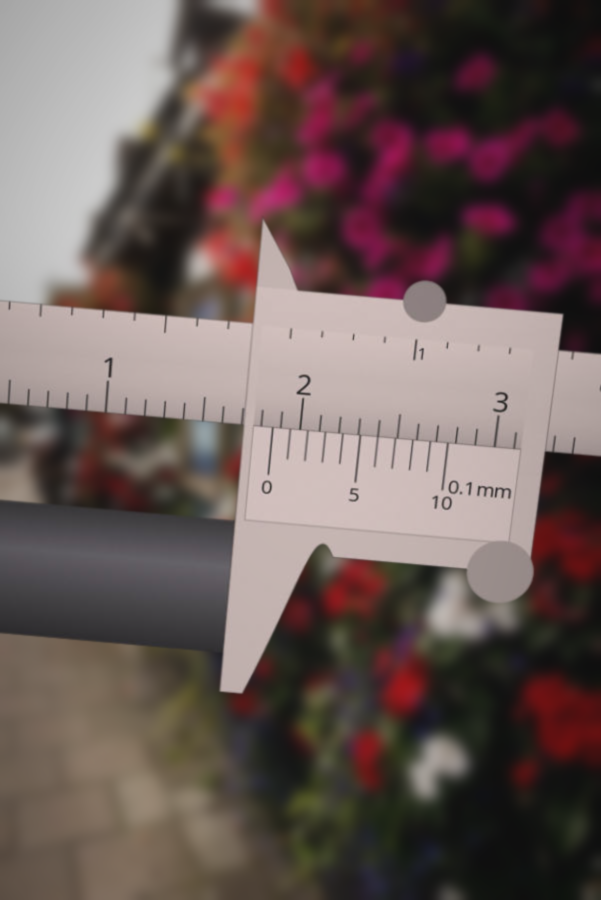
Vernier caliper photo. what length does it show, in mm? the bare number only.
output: 18.6
